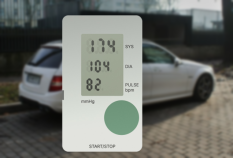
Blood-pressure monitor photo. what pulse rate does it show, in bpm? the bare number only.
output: 82
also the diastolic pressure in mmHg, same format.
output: 104
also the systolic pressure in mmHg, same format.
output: 174
